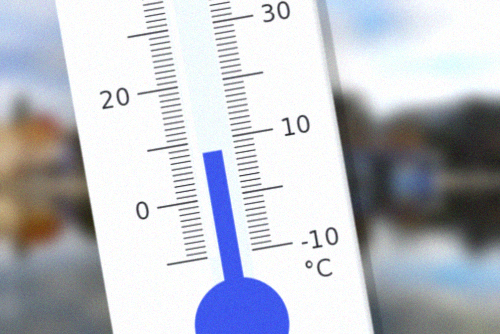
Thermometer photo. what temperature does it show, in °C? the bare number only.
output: 8
